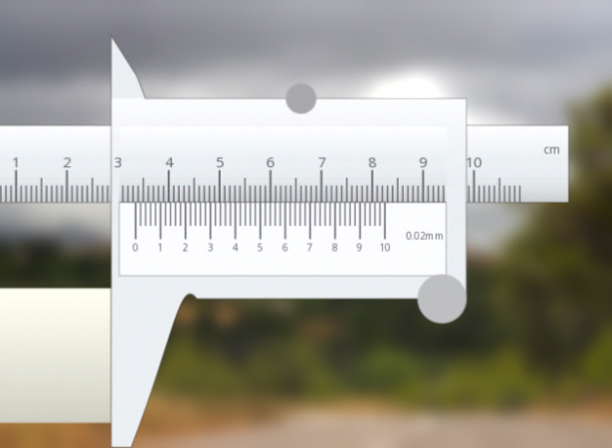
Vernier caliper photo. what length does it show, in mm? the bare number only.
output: 33.5
